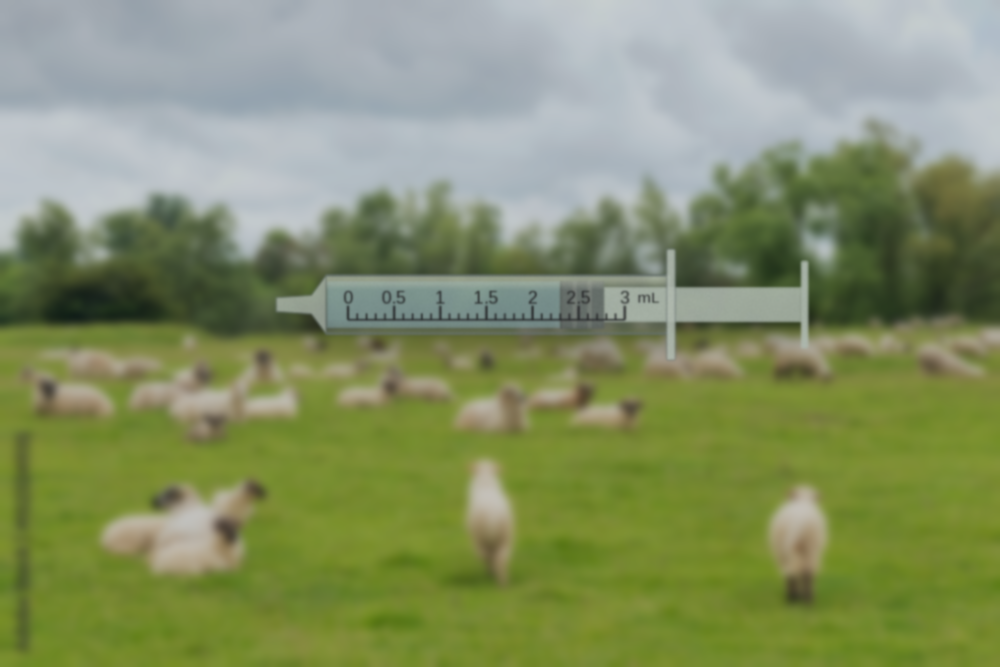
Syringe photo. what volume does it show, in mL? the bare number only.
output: 2.3
